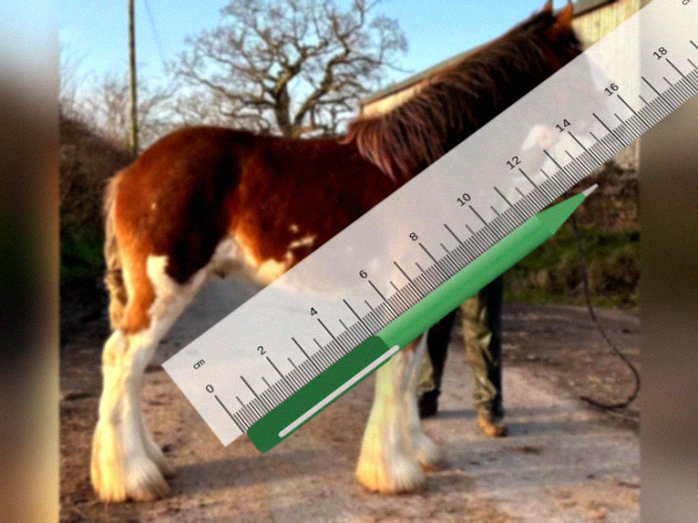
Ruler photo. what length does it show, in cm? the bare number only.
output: 13.5
